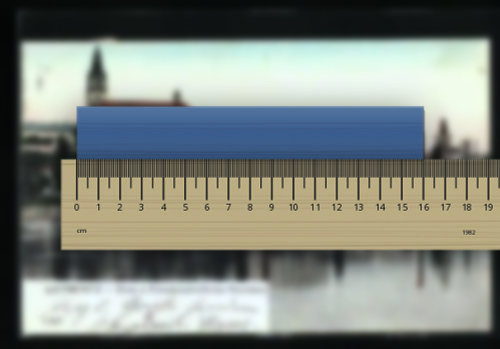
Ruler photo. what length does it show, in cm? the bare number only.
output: 16
